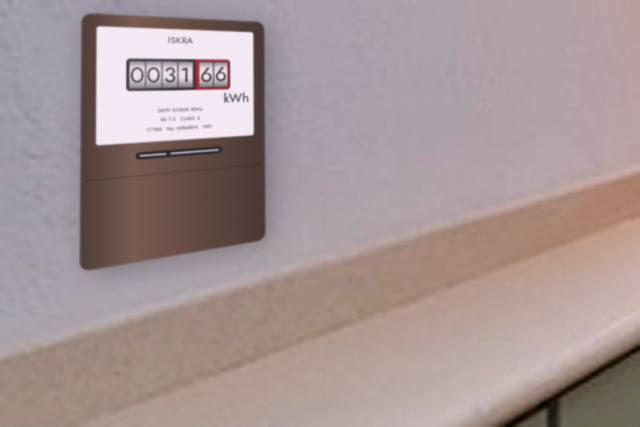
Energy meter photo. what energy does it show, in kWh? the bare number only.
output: 31.66
